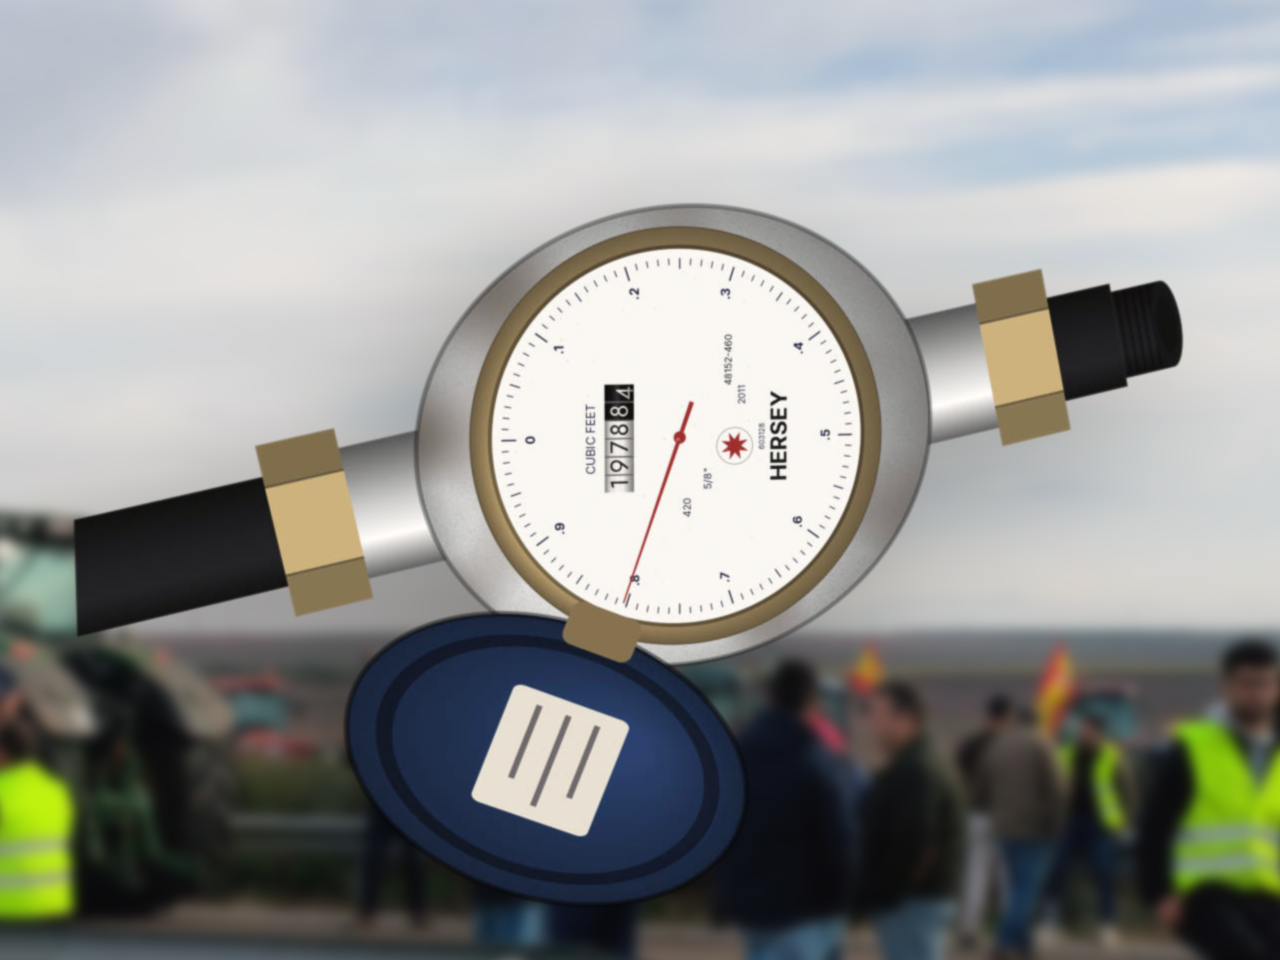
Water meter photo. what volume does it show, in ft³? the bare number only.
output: 197883.80
